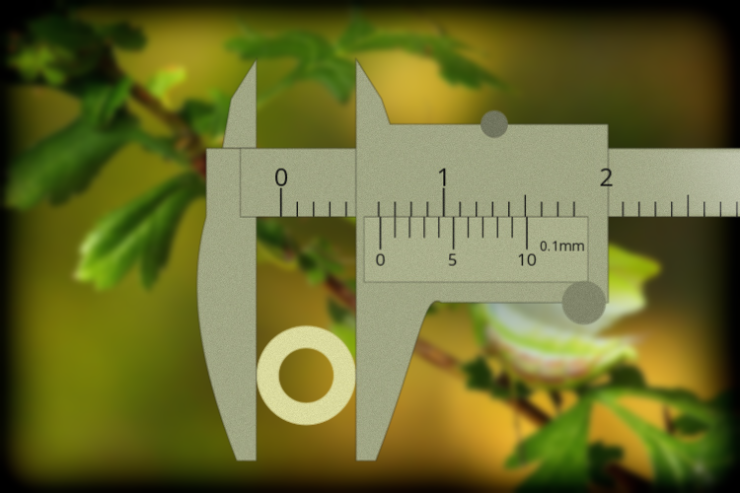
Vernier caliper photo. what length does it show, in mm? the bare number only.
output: 6.1
